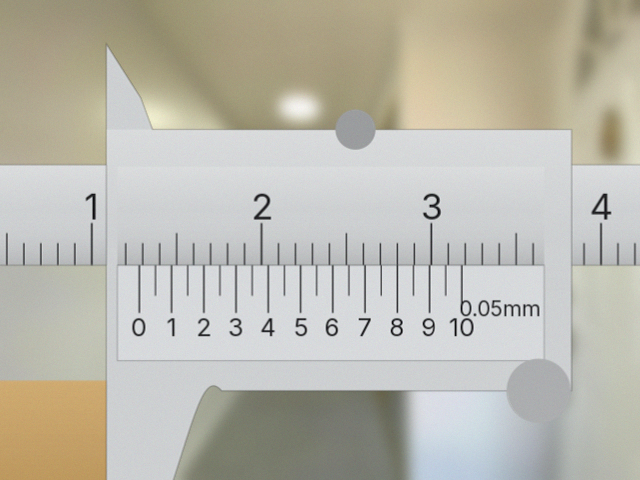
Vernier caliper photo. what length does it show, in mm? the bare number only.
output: 12.8
